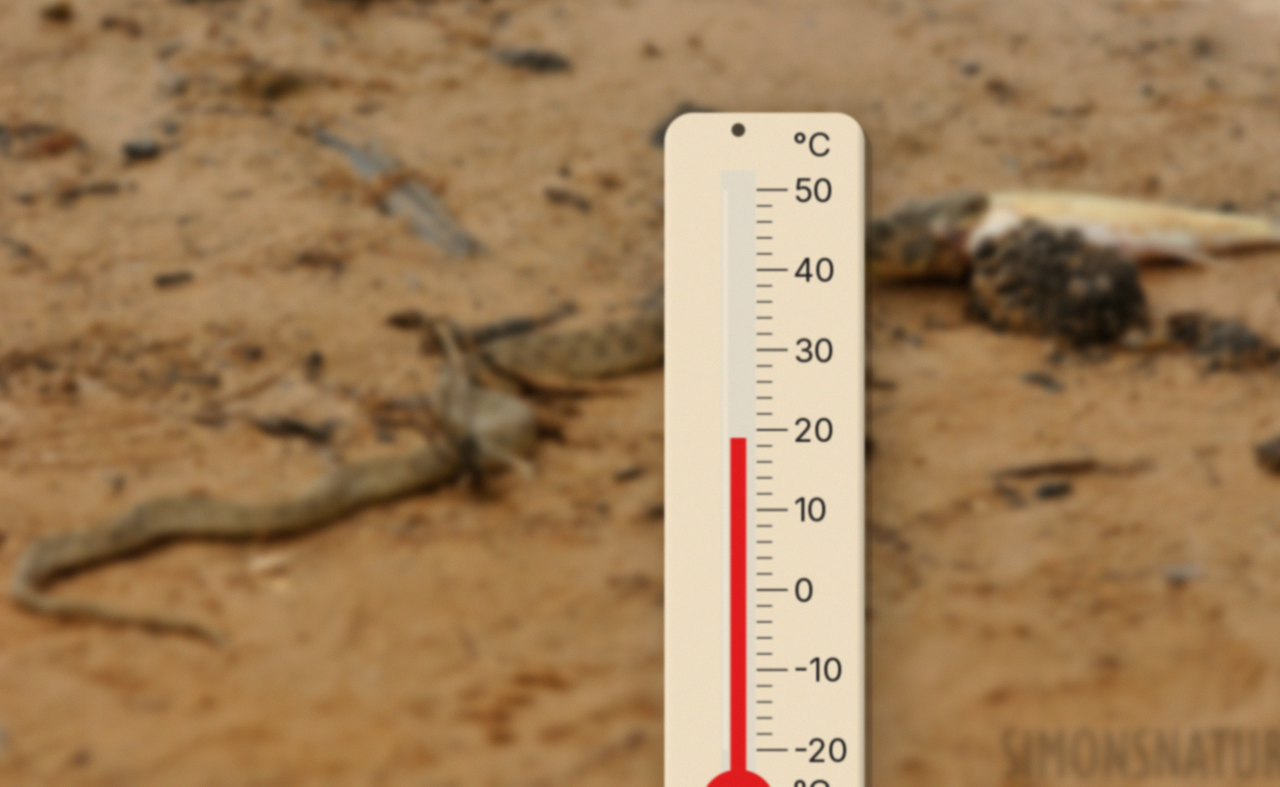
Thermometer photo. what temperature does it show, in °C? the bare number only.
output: 19
